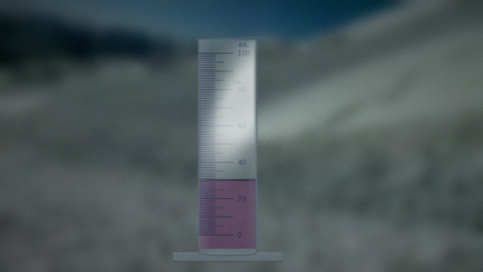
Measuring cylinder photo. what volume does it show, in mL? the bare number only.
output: 30
